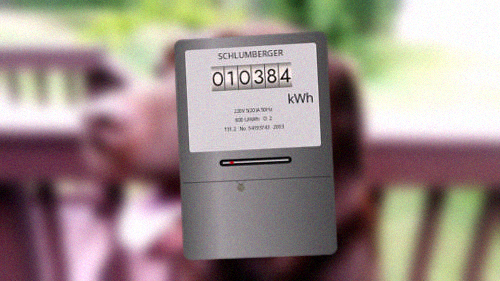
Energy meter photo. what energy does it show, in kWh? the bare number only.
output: 10384
